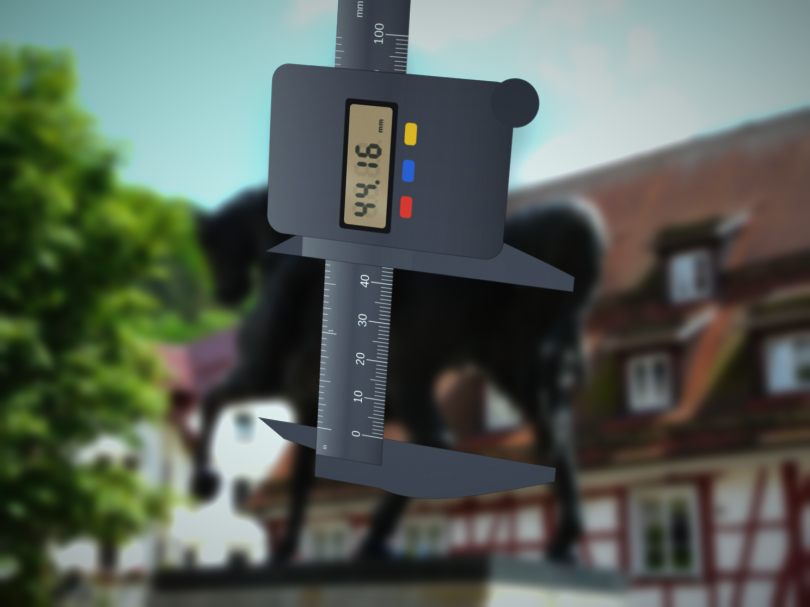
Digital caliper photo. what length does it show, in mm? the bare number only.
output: 44.16
